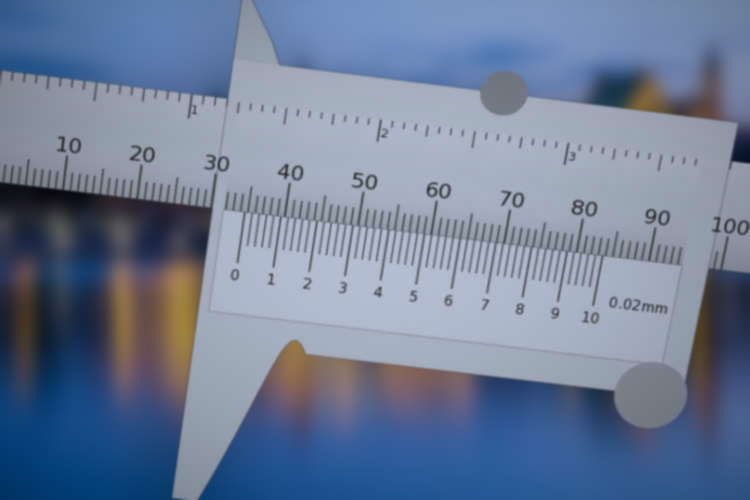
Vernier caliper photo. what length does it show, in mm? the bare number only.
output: 34.6
